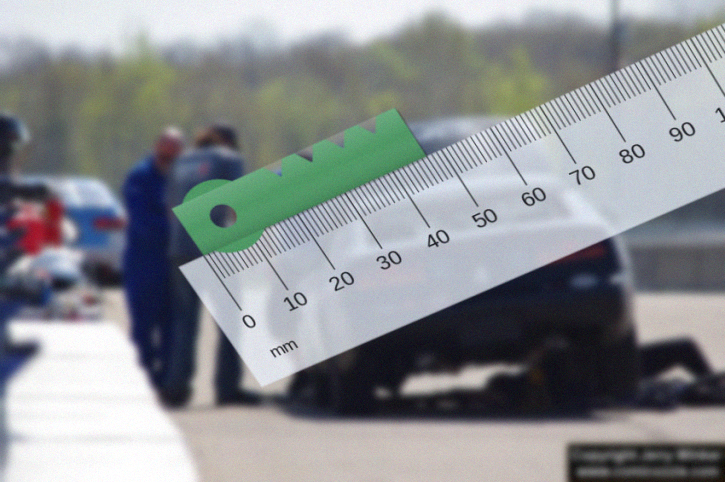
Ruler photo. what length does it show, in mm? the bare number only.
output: 47
